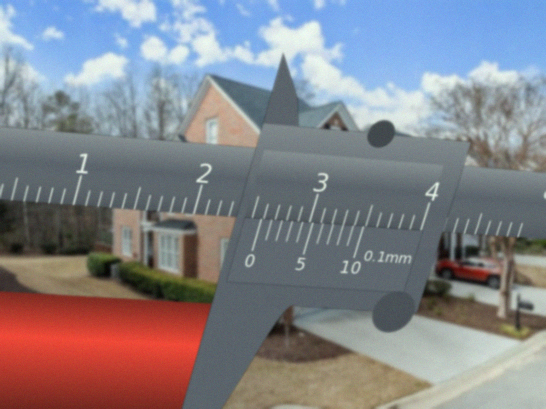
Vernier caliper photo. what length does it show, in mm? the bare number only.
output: 25.8
